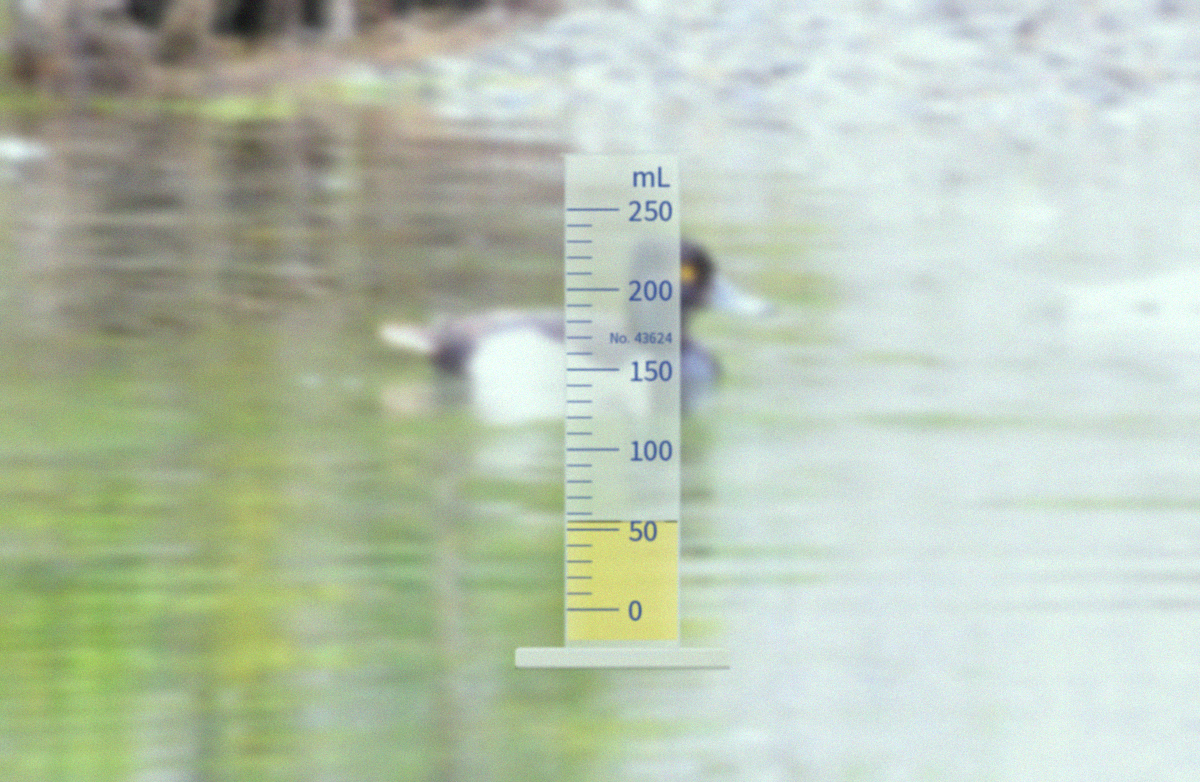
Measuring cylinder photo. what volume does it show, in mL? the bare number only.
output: 55
